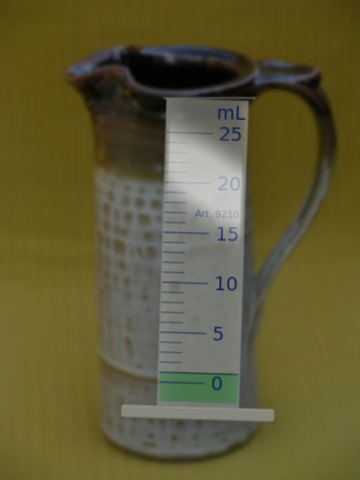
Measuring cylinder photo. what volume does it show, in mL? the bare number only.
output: 1
